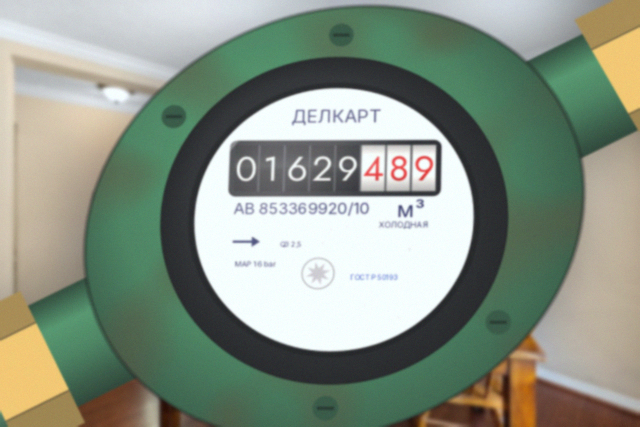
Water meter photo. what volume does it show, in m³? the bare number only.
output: 1629.489
